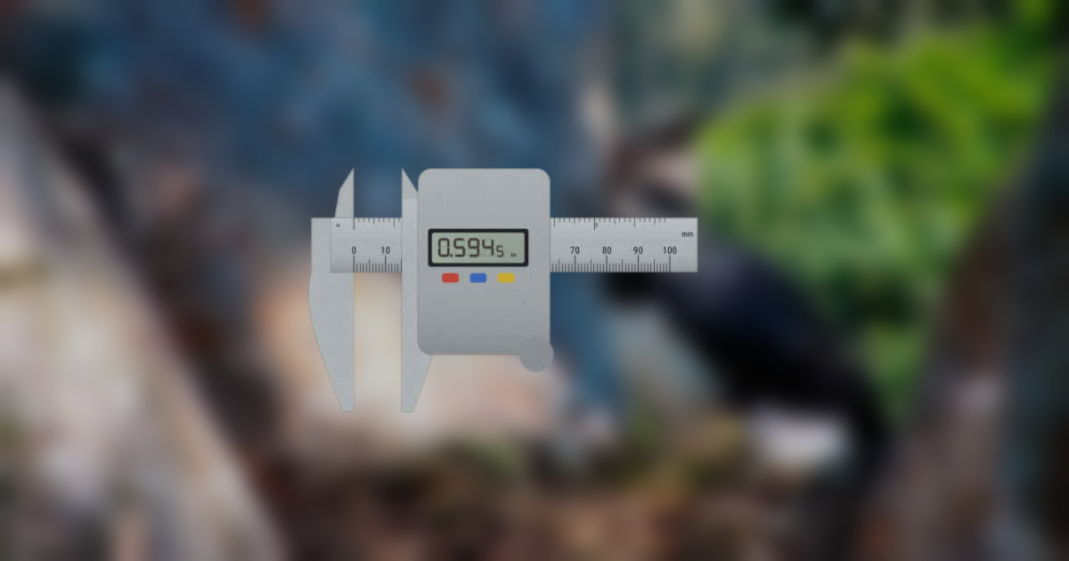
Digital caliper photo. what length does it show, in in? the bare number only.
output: 0.5945
